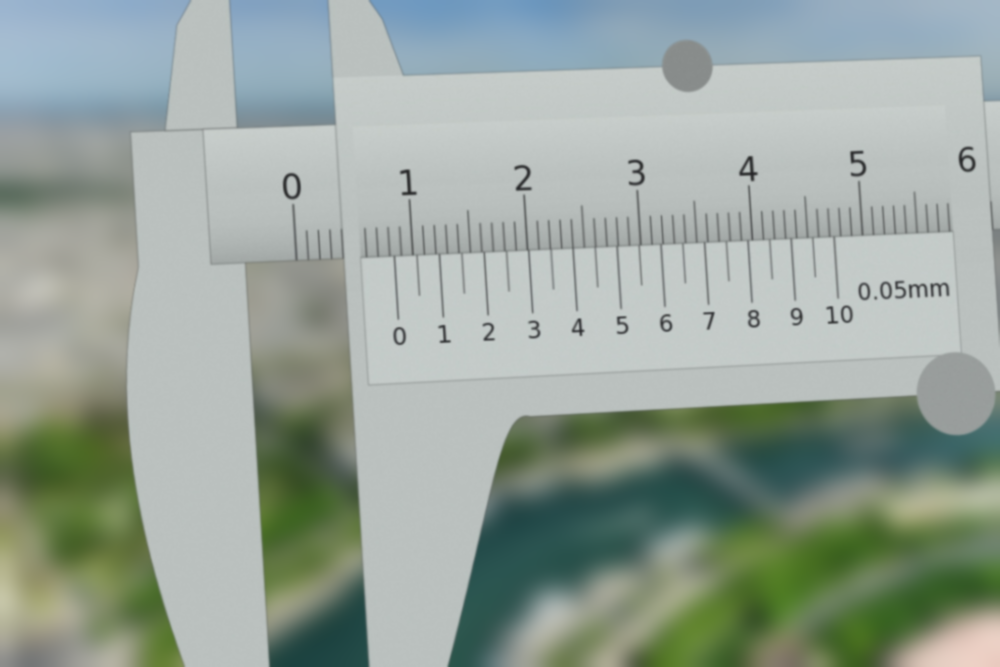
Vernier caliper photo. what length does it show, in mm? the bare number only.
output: 8.4
